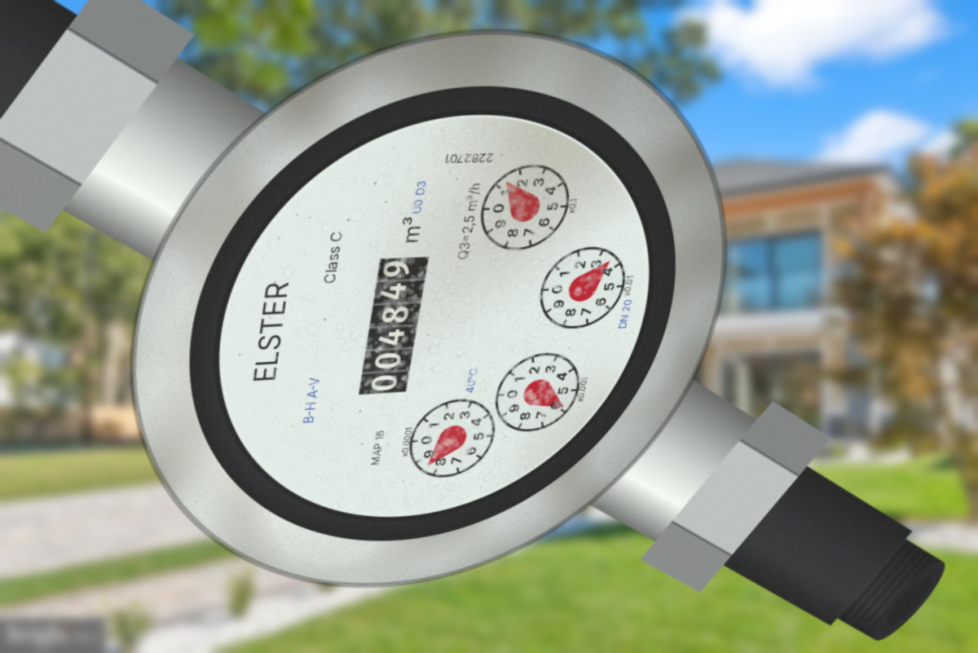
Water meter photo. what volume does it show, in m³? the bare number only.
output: 4849.1358
